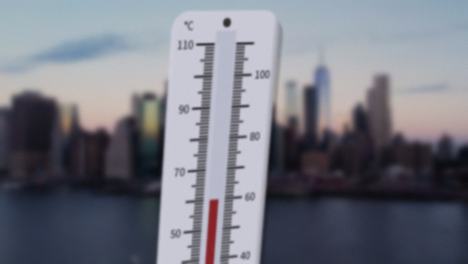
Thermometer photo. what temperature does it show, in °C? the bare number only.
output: 60
